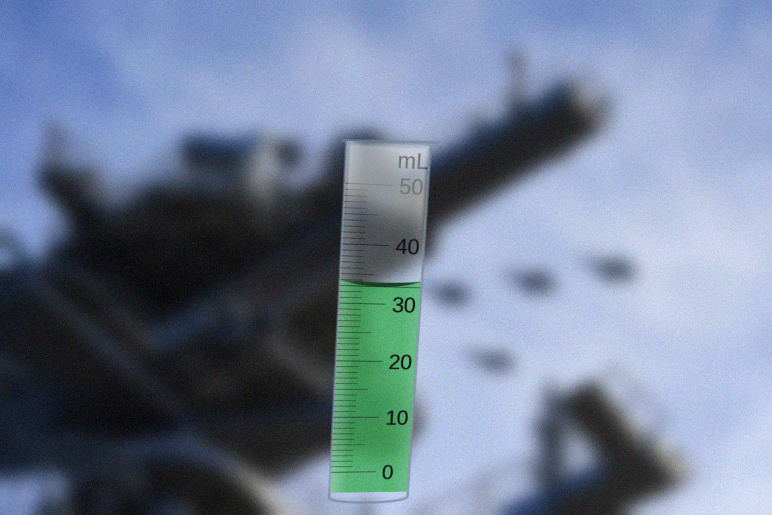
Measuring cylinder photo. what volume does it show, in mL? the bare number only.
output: 33
